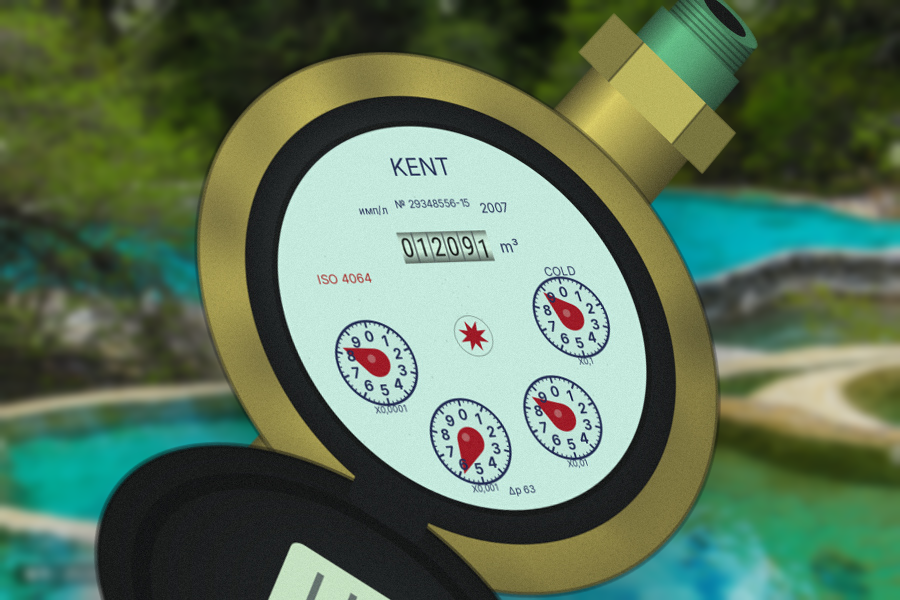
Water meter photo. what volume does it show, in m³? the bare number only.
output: 12090.8858
